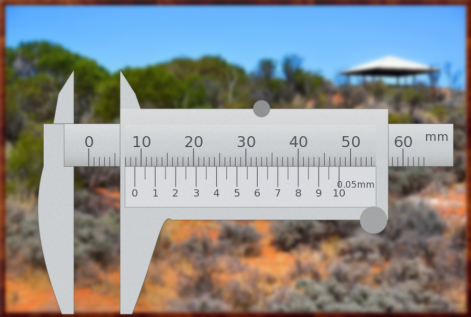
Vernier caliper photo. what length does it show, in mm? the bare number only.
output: 8.8
